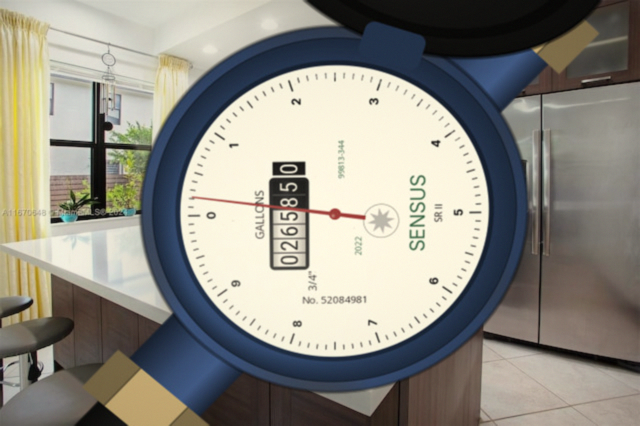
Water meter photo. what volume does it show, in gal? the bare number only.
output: 265850.2
